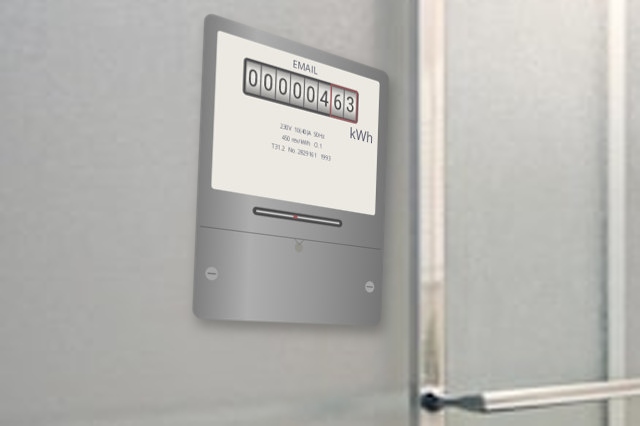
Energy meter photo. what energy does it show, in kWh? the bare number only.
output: 4.63
